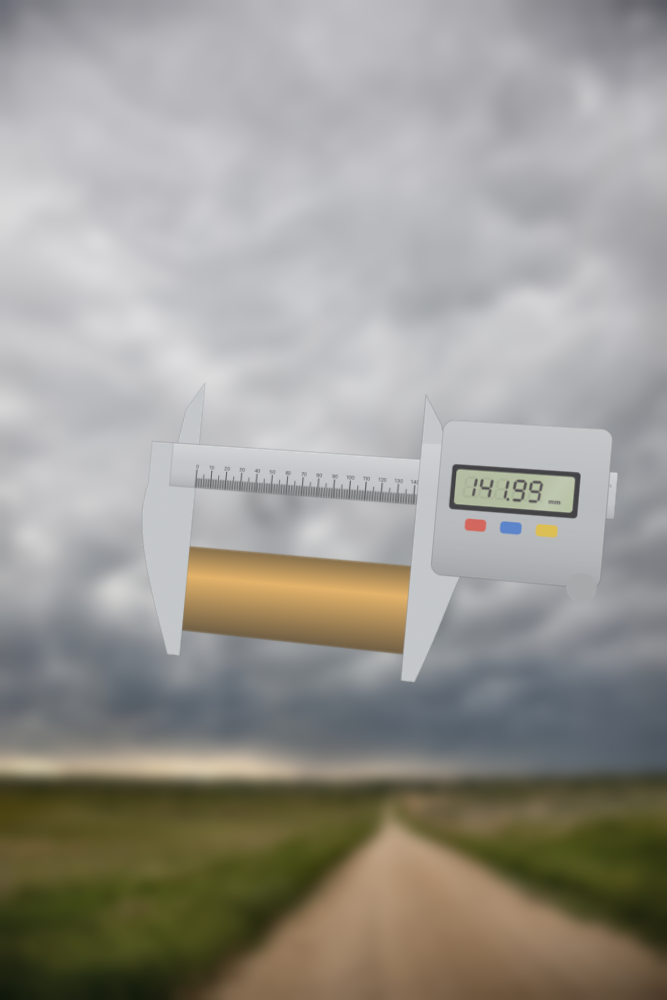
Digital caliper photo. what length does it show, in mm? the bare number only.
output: 141.99
